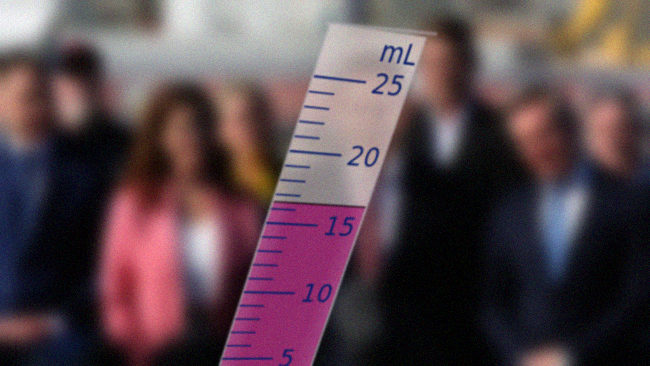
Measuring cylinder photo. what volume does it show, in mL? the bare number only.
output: 16.5
